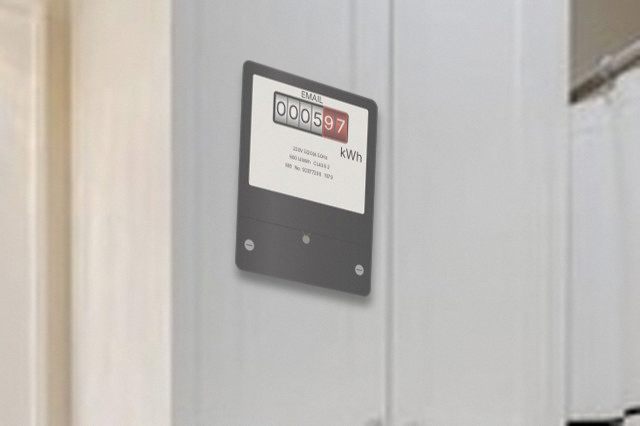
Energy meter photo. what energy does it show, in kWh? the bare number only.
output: 5.97
